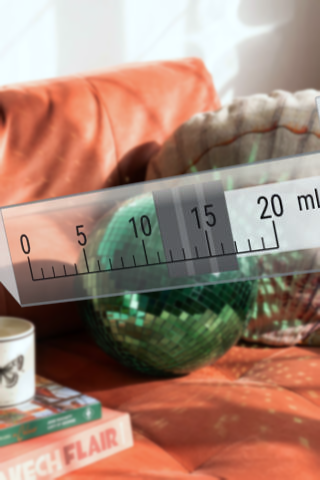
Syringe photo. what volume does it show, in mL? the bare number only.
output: 11.5
